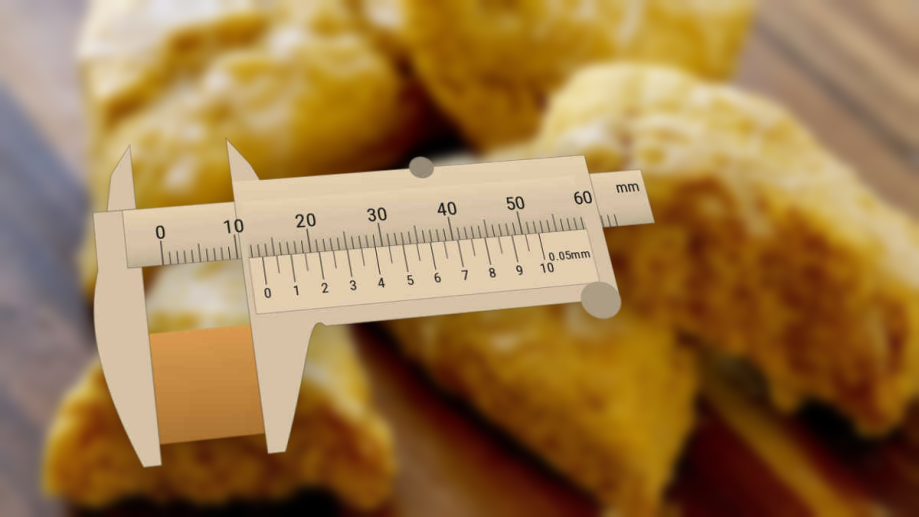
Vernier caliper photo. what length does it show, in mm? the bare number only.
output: 13.4
